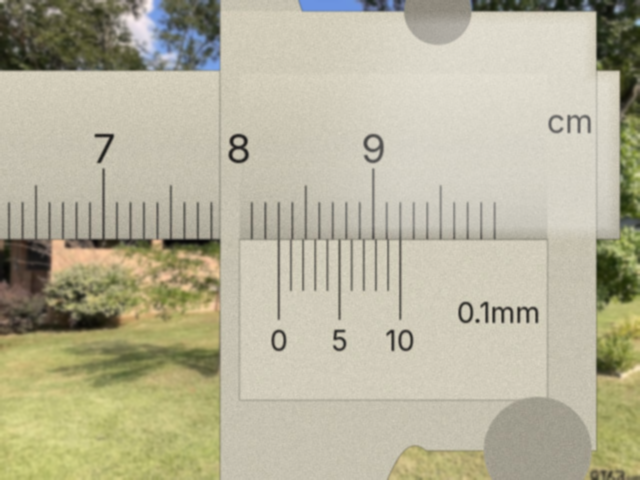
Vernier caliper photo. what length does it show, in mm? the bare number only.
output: 83.0
